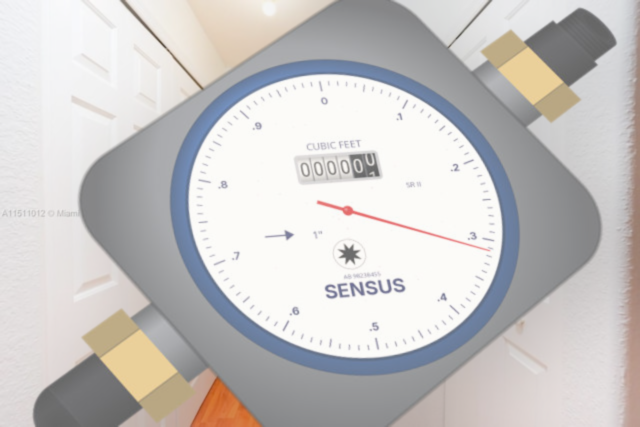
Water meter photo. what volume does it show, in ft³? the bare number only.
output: 0.31
